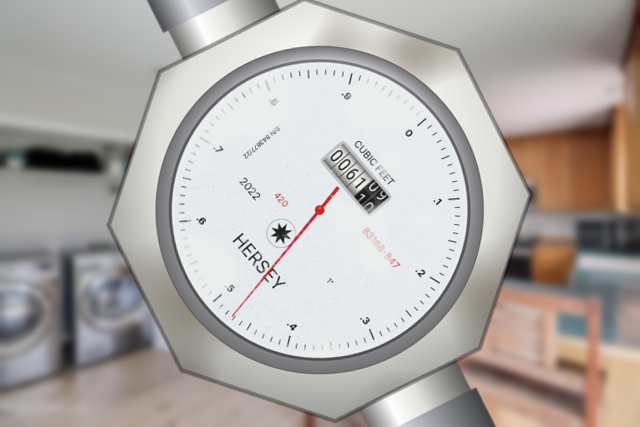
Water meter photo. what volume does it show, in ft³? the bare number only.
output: 6109.47
